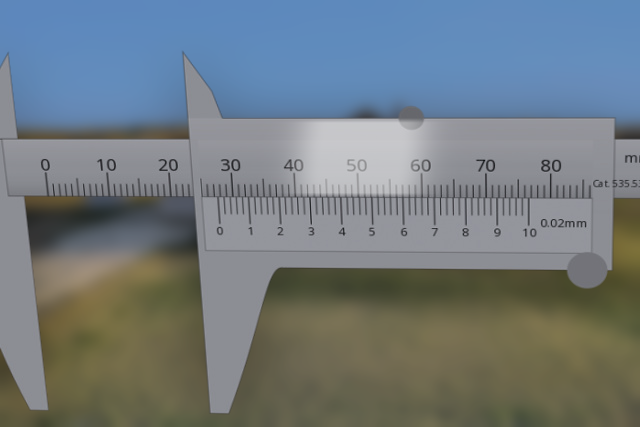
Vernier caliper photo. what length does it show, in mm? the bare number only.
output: 27.6
